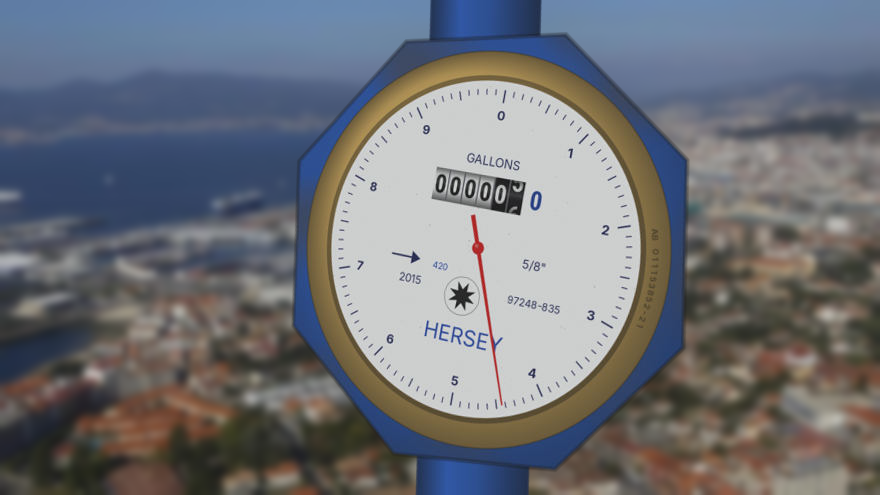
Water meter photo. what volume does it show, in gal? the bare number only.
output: 54.4
